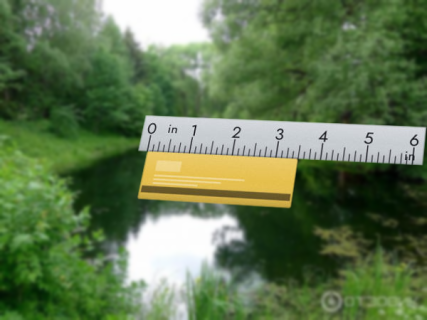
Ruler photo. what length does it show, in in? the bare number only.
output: 3.5
